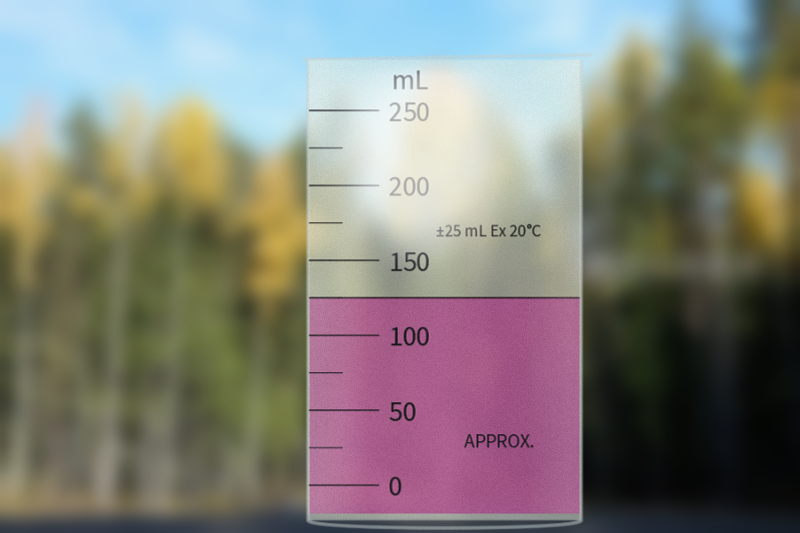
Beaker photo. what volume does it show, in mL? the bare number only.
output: 125
